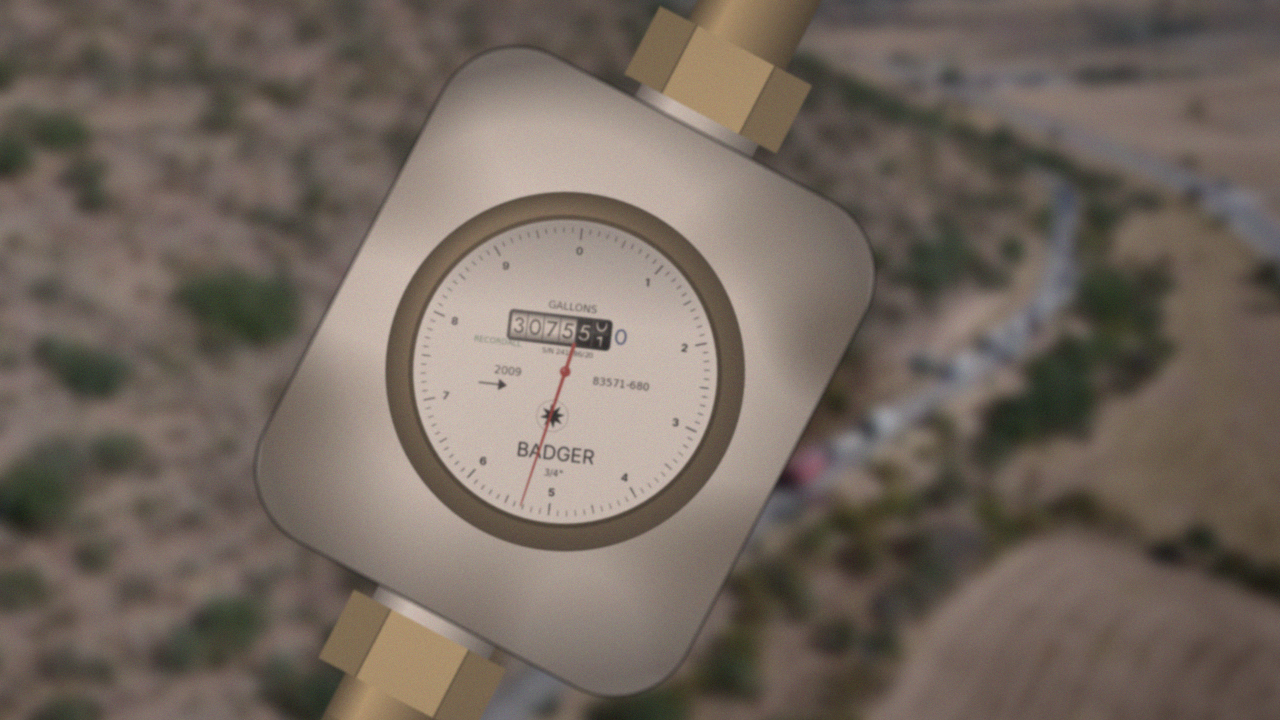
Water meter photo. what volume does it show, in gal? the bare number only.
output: 3075505.3
